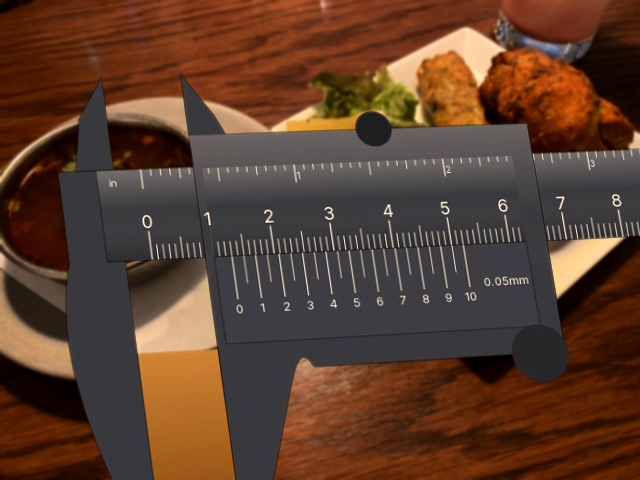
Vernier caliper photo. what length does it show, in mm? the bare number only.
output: 13.0
